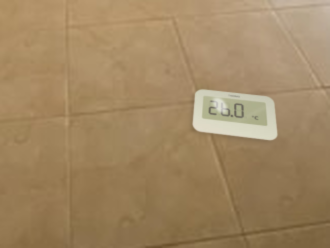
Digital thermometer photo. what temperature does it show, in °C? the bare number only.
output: 26.0
